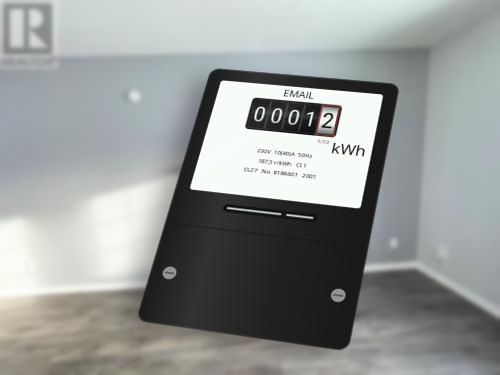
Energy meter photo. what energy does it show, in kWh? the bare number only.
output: 1.2
